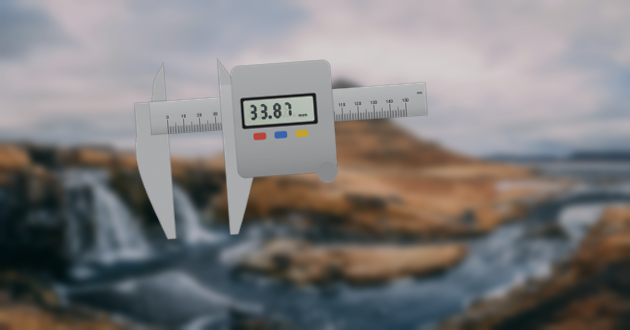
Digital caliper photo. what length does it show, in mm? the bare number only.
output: 33.87
